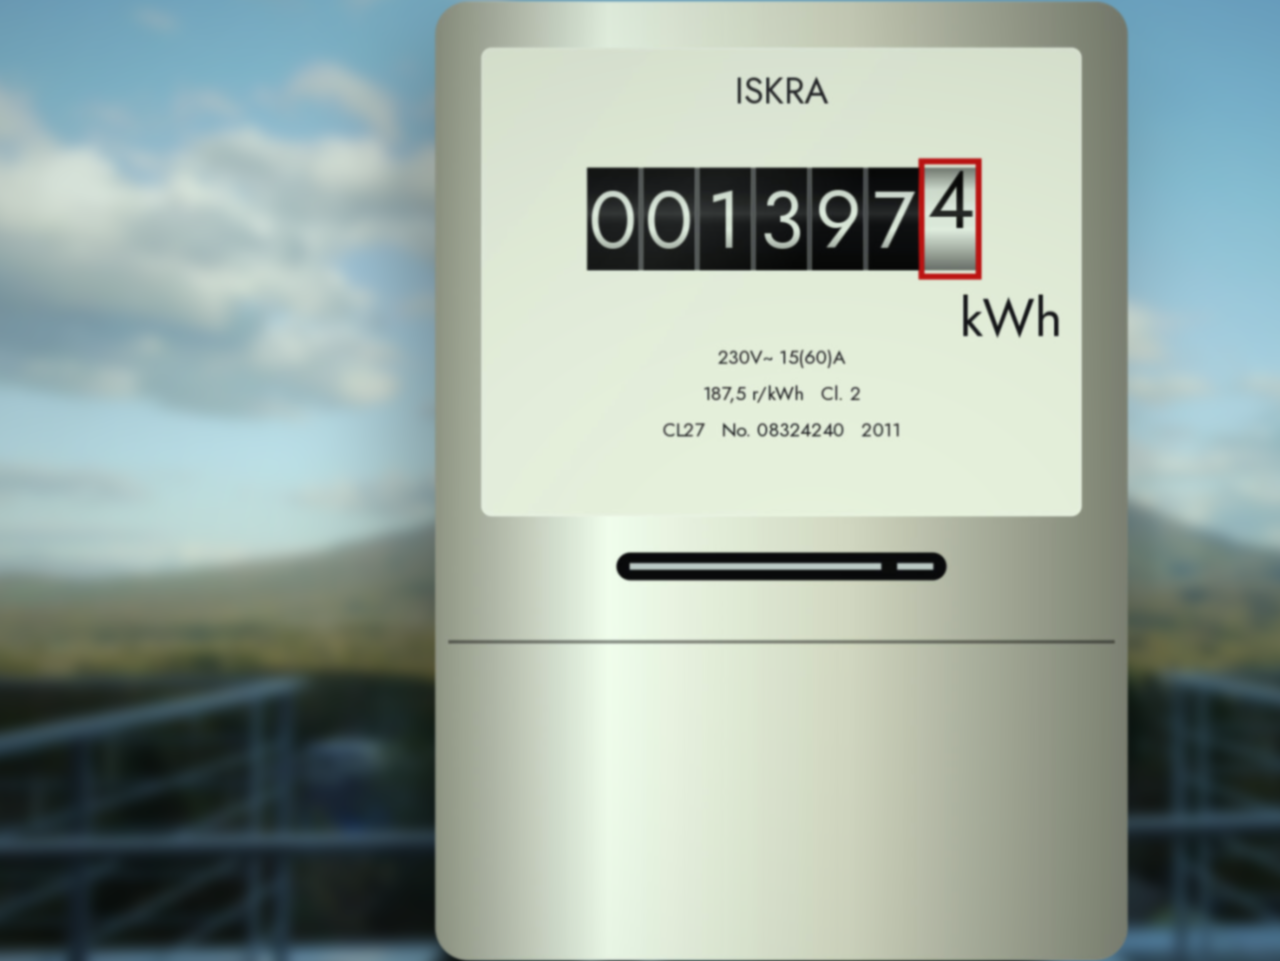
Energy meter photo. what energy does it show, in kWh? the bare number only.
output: 1397.4
